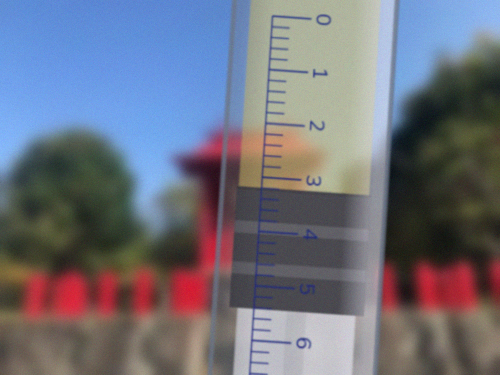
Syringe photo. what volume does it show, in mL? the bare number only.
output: 3.2
